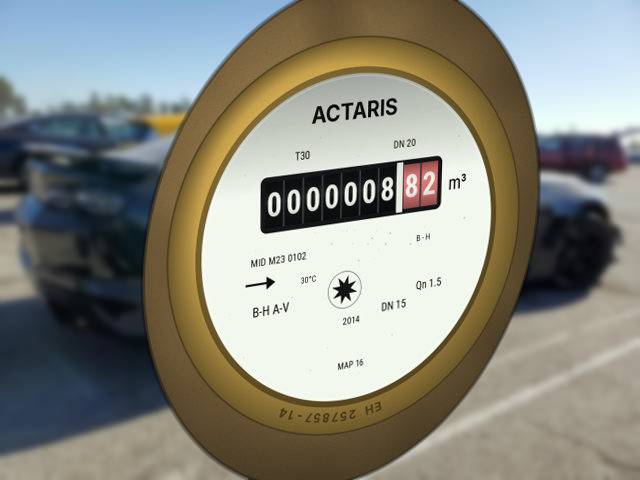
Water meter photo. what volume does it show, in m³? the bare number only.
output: 8.82
